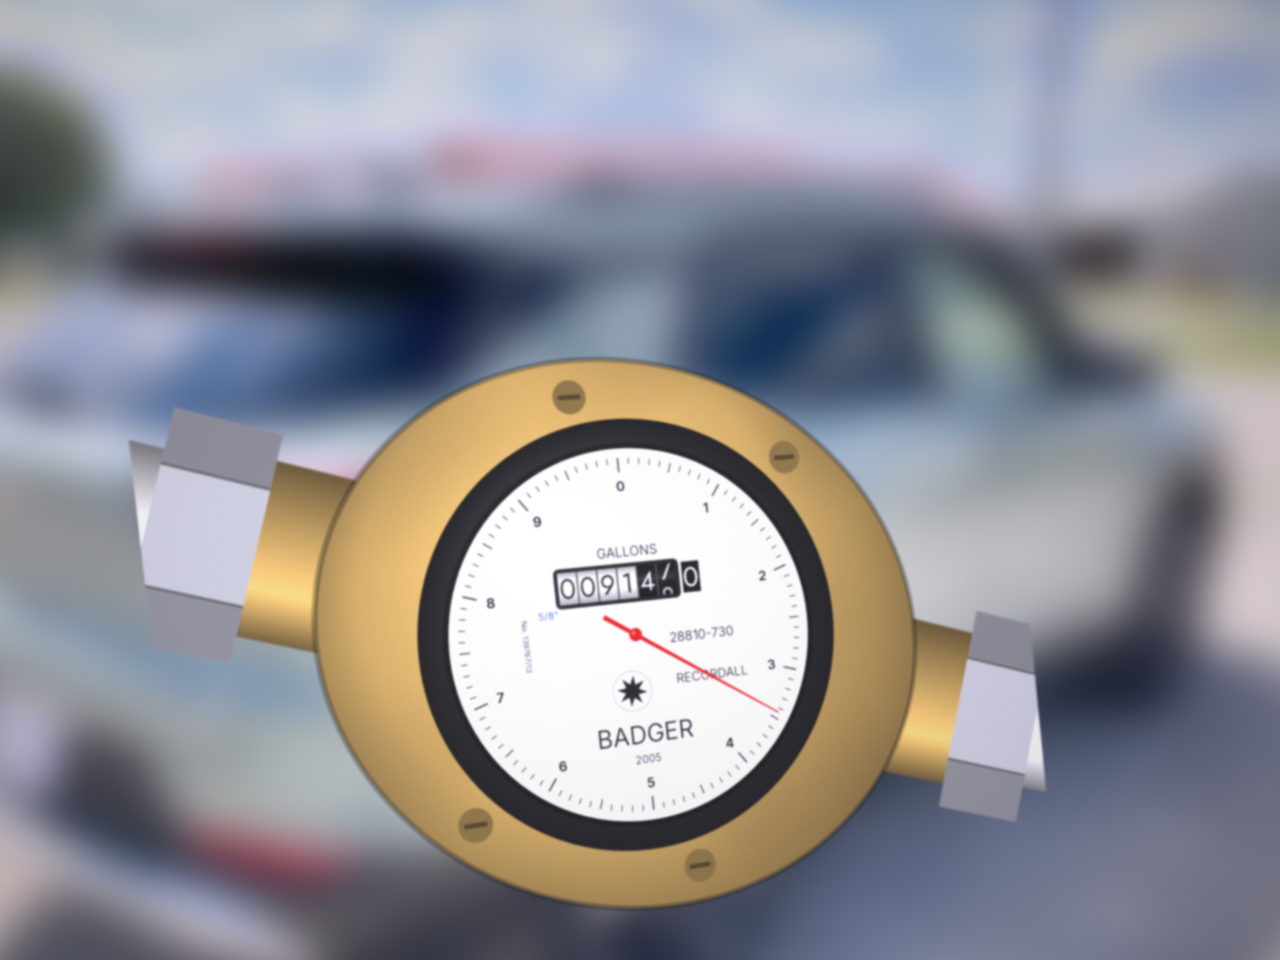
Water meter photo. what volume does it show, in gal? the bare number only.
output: 91473.4
